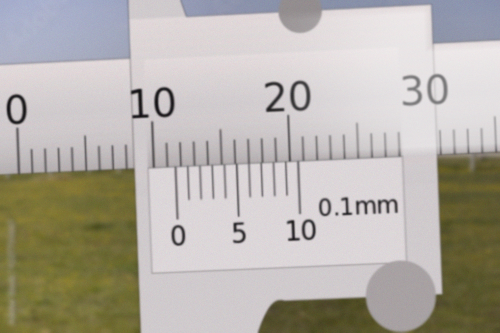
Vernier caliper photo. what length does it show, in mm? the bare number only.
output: 11.6
